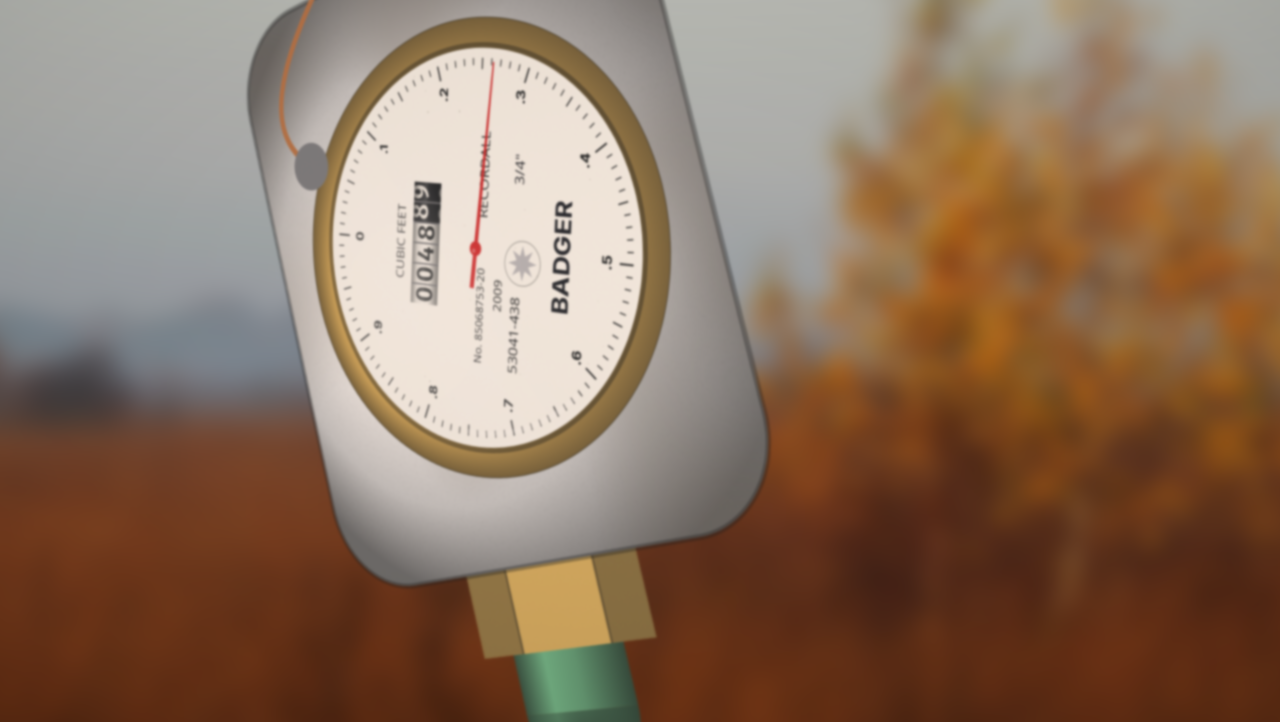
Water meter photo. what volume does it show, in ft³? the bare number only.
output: 4889.26
